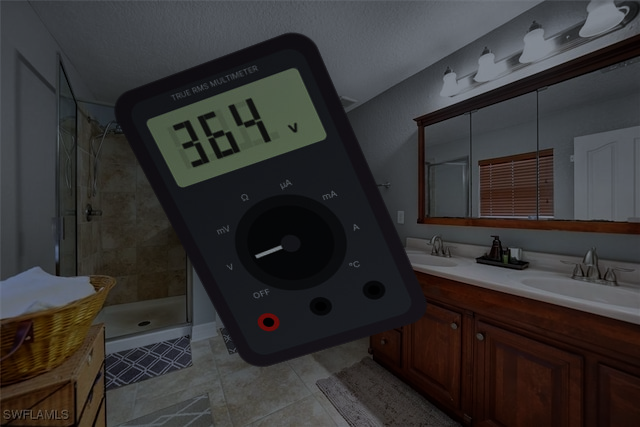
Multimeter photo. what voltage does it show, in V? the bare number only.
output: 364
